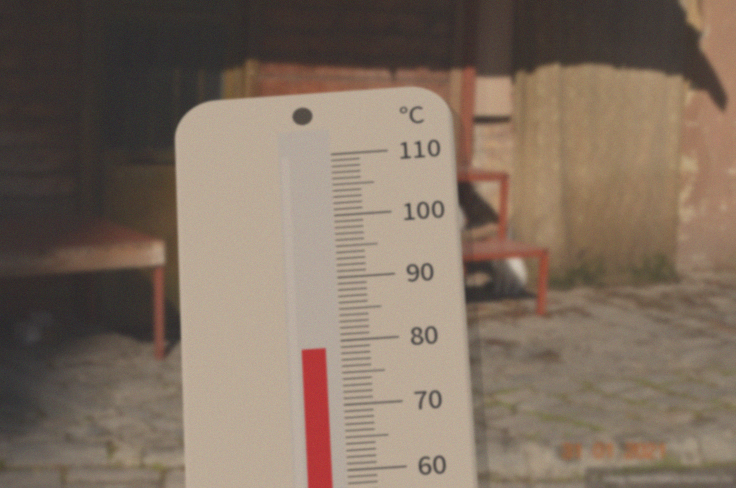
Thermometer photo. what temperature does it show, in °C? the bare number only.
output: 79
